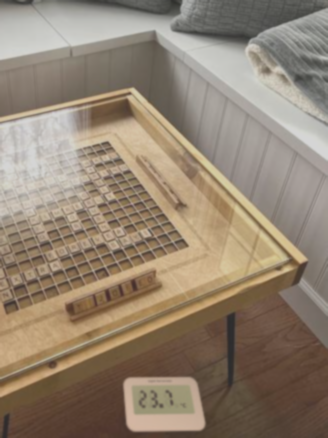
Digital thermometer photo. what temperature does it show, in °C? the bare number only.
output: 23.7
